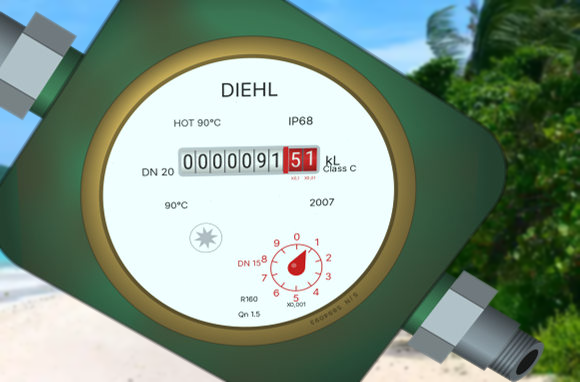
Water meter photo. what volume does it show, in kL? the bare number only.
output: 91.510
